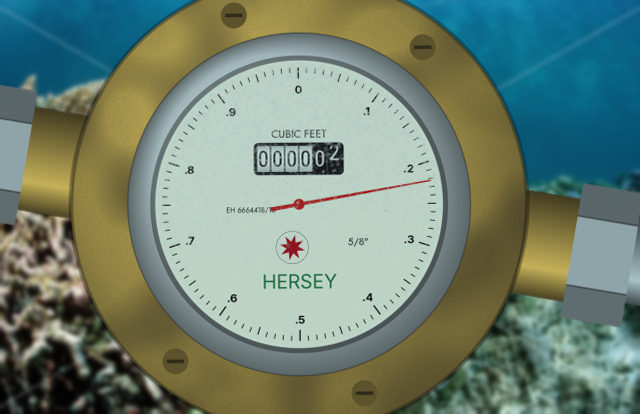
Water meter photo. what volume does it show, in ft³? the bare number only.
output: 2.22
